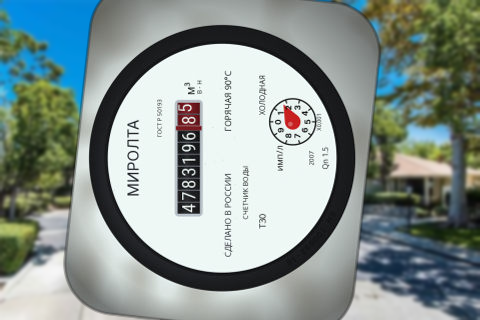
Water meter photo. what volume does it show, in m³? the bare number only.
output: 4783196.851
